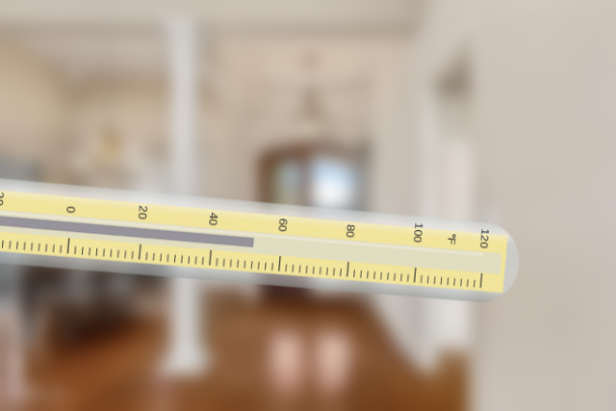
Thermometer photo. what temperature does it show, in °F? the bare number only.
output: 52
